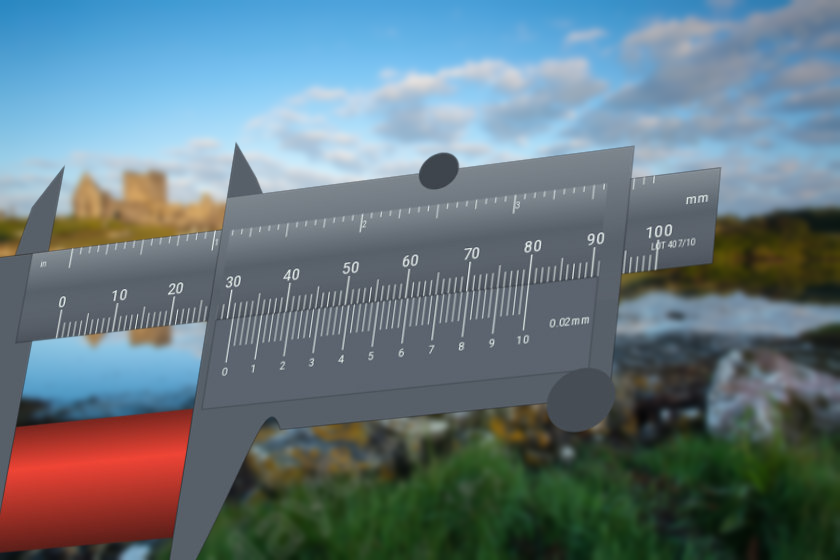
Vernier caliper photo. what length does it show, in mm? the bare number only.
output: 31.0
